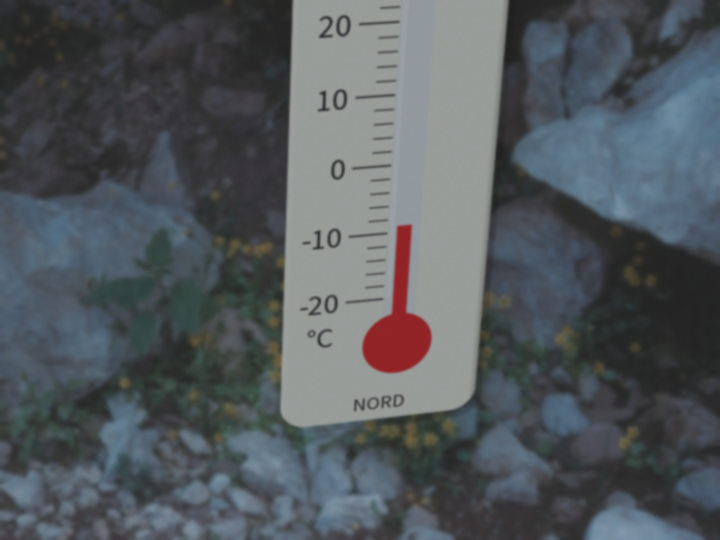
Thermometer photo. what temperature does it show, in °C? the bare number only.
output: -9
